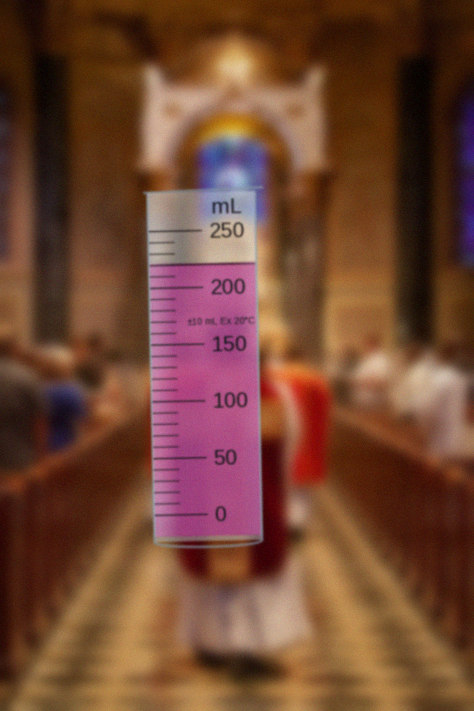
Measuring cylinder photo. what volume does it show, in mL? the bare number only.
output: 220
